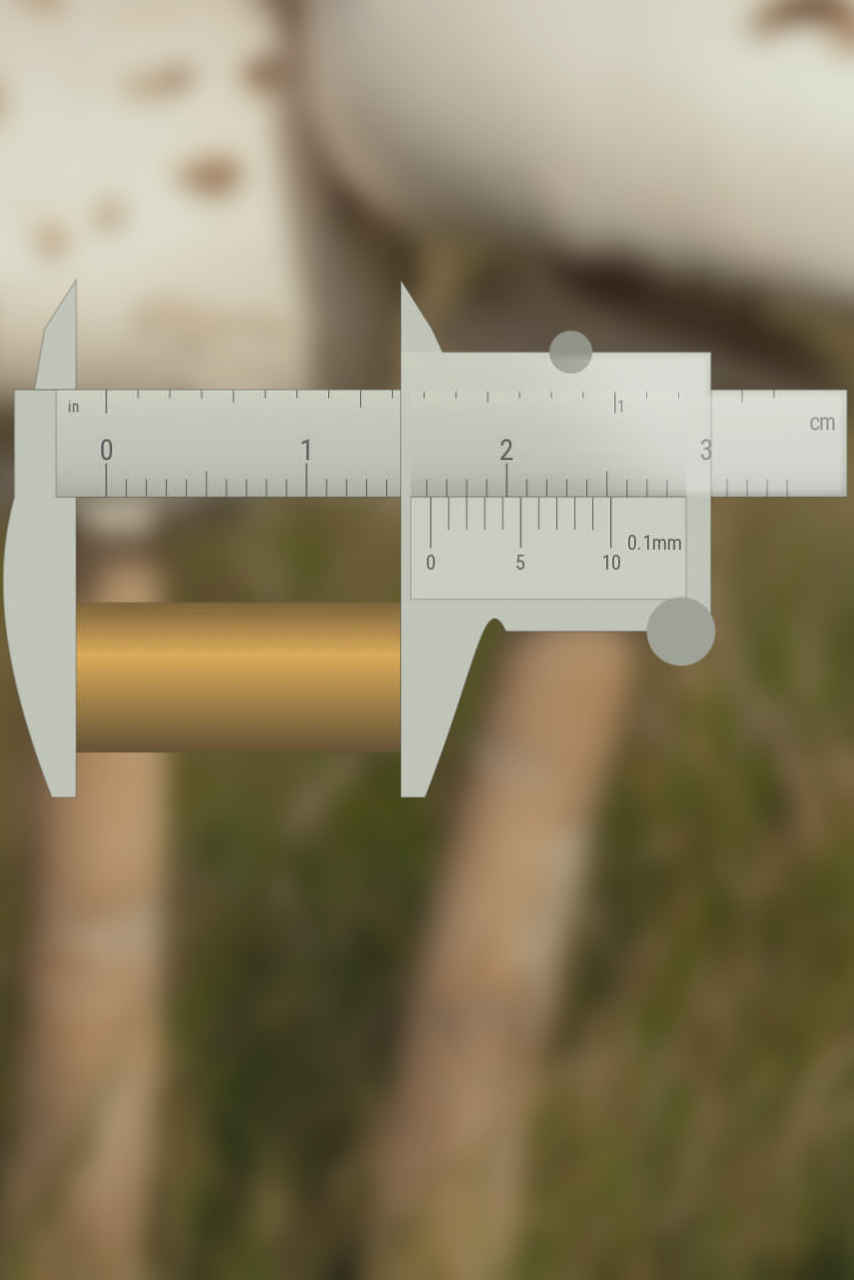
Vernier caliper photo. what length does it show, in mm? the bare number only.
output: 16.2
